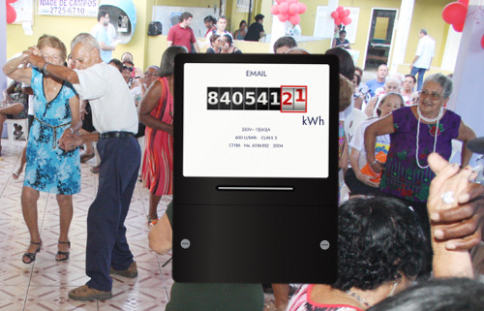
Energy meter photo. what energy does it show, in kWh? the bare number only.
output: 840541.21
